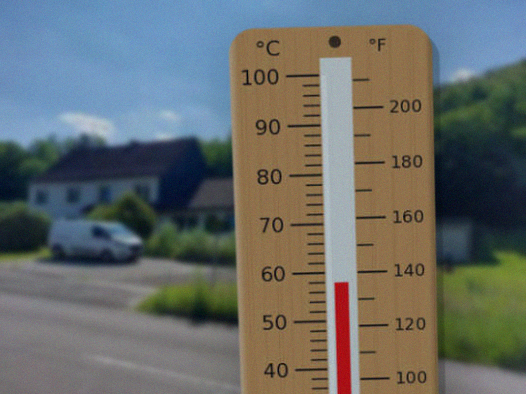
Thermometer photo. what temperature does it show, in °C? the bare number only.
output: 58
